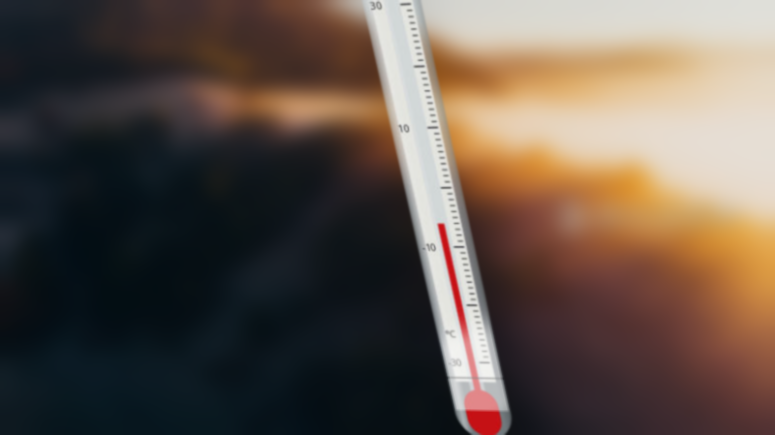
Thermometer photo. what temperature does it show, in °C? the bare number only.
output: -6
